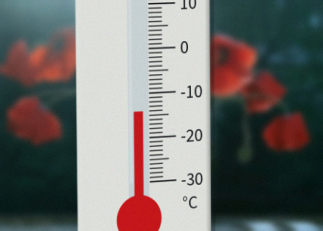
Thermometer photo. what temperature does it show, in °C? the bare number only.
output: -14
